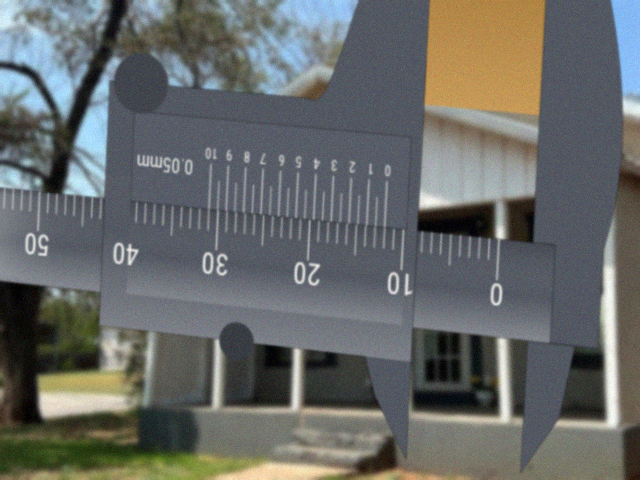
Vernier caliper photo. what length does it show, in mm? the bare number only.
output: 12.0
